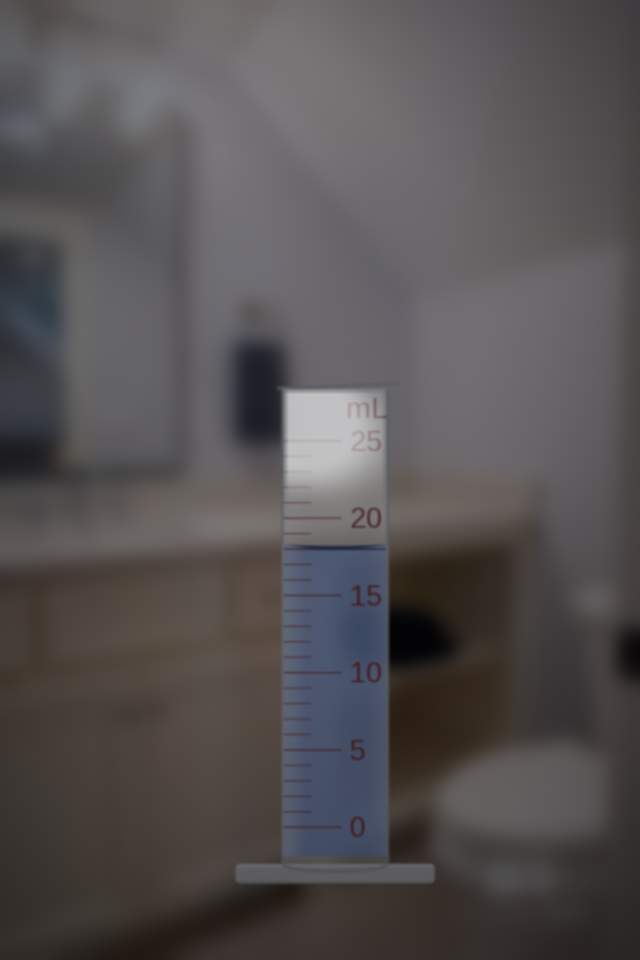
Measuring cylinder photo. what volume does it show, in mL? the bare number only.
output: 18
